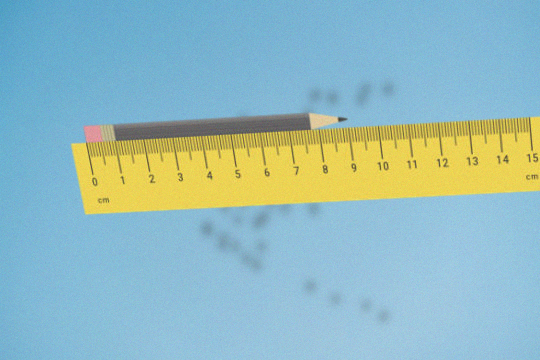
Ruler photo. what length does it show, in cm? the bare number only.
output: 9
